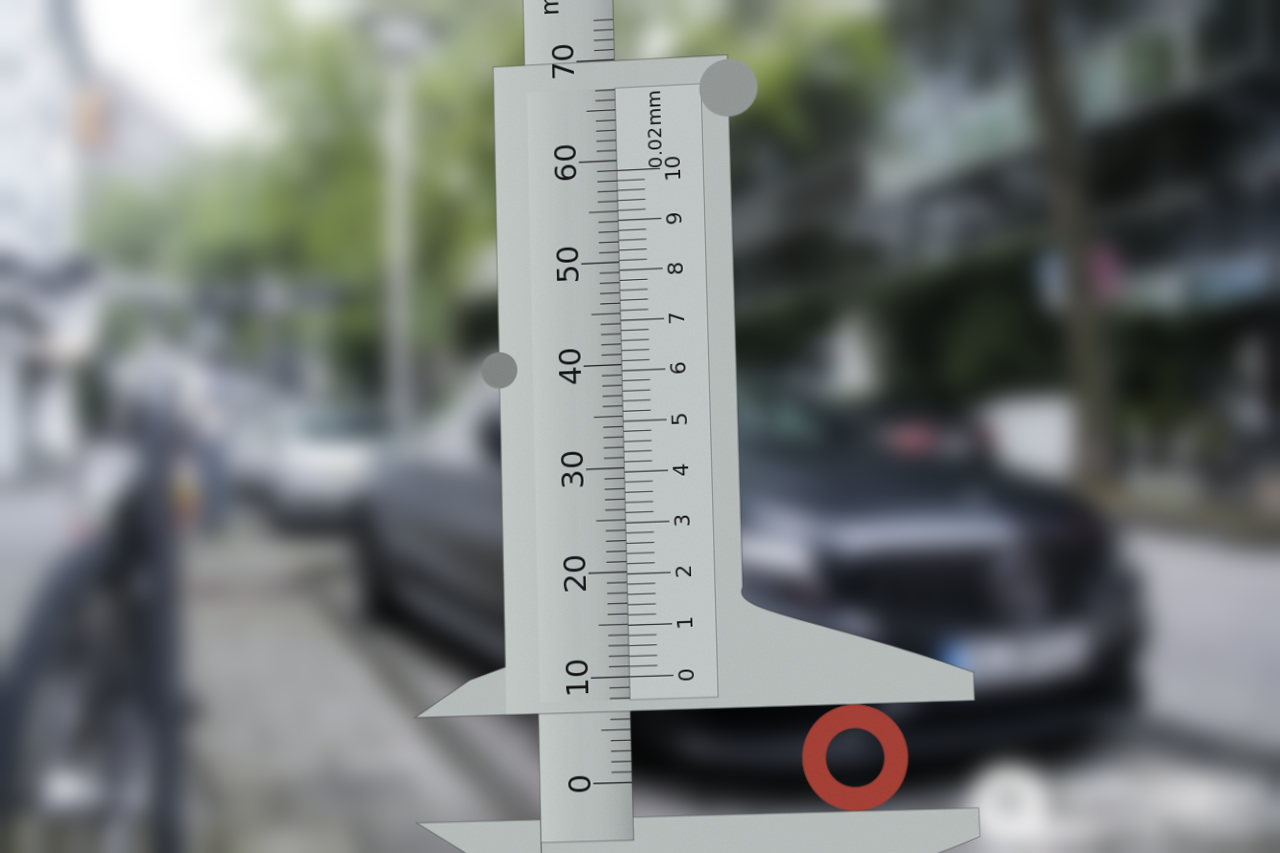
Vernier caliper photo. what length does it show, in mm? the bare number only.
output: 10.0
